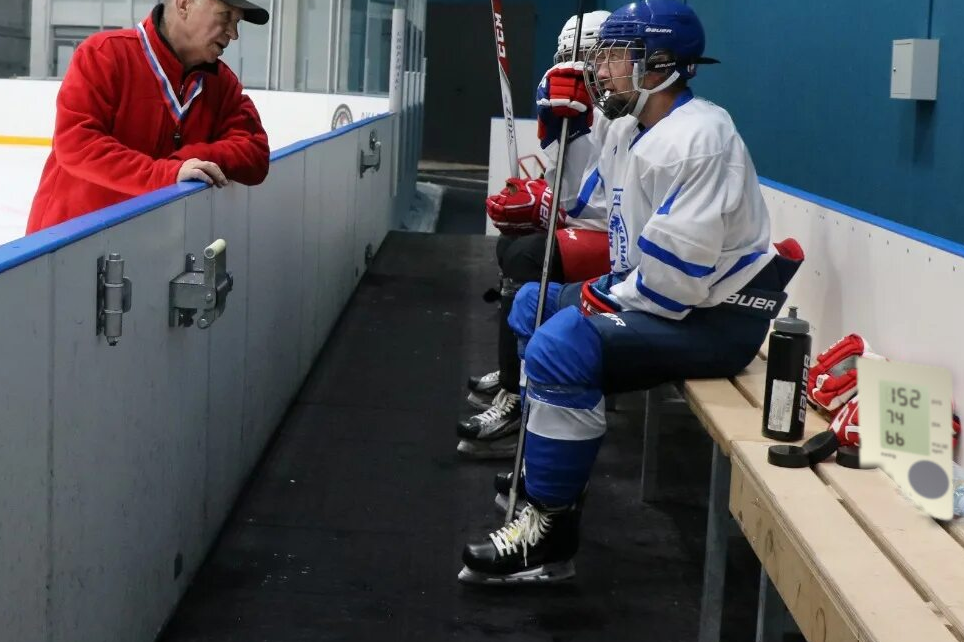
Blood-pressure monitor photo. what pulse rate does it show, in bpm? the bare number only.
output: 66
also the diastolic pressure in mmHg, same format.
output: 74
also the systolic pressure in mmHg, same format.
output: 152
